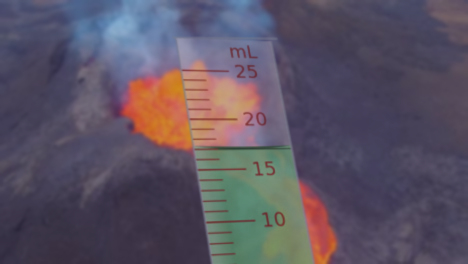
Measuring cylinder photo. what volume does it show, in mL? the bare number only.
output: 17
